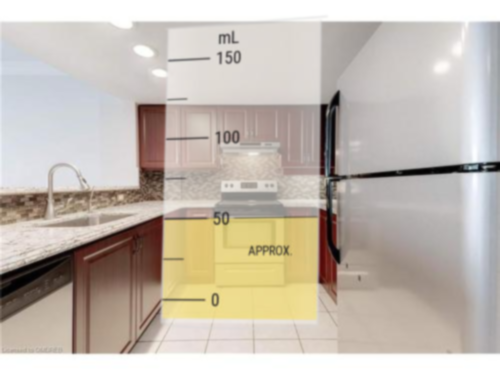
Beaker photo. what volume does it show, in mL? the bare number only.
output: 50
